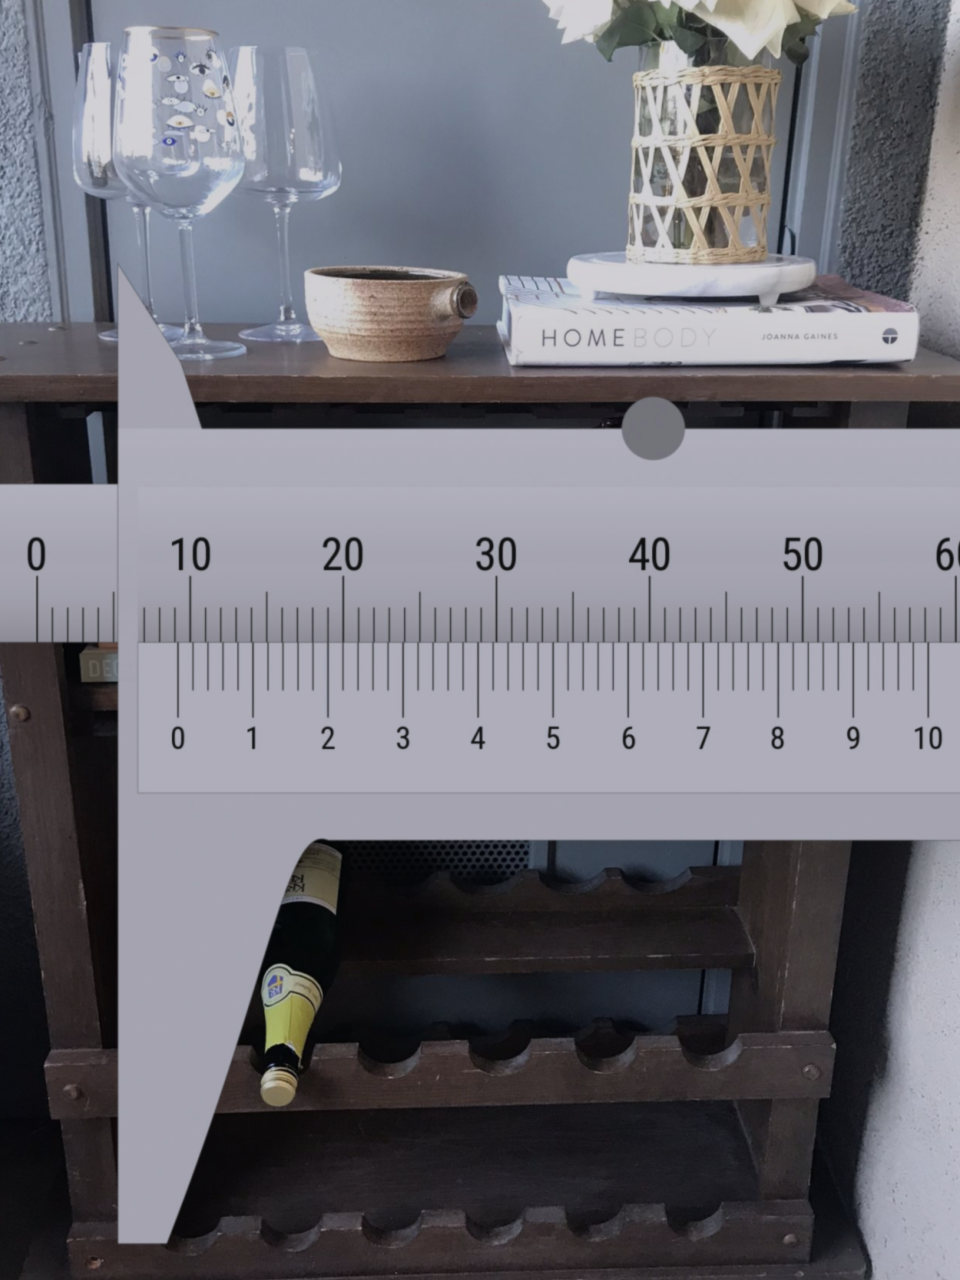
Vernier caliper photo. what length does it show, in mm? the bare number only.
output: 9.2
